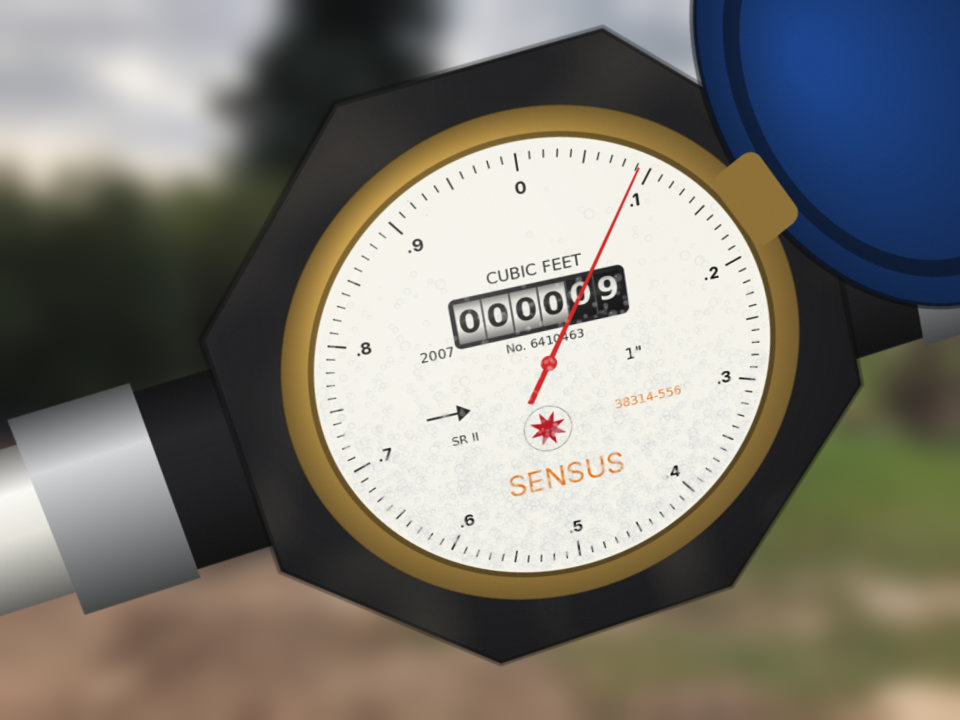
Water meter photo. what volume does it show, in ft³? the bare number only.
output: 9.09
